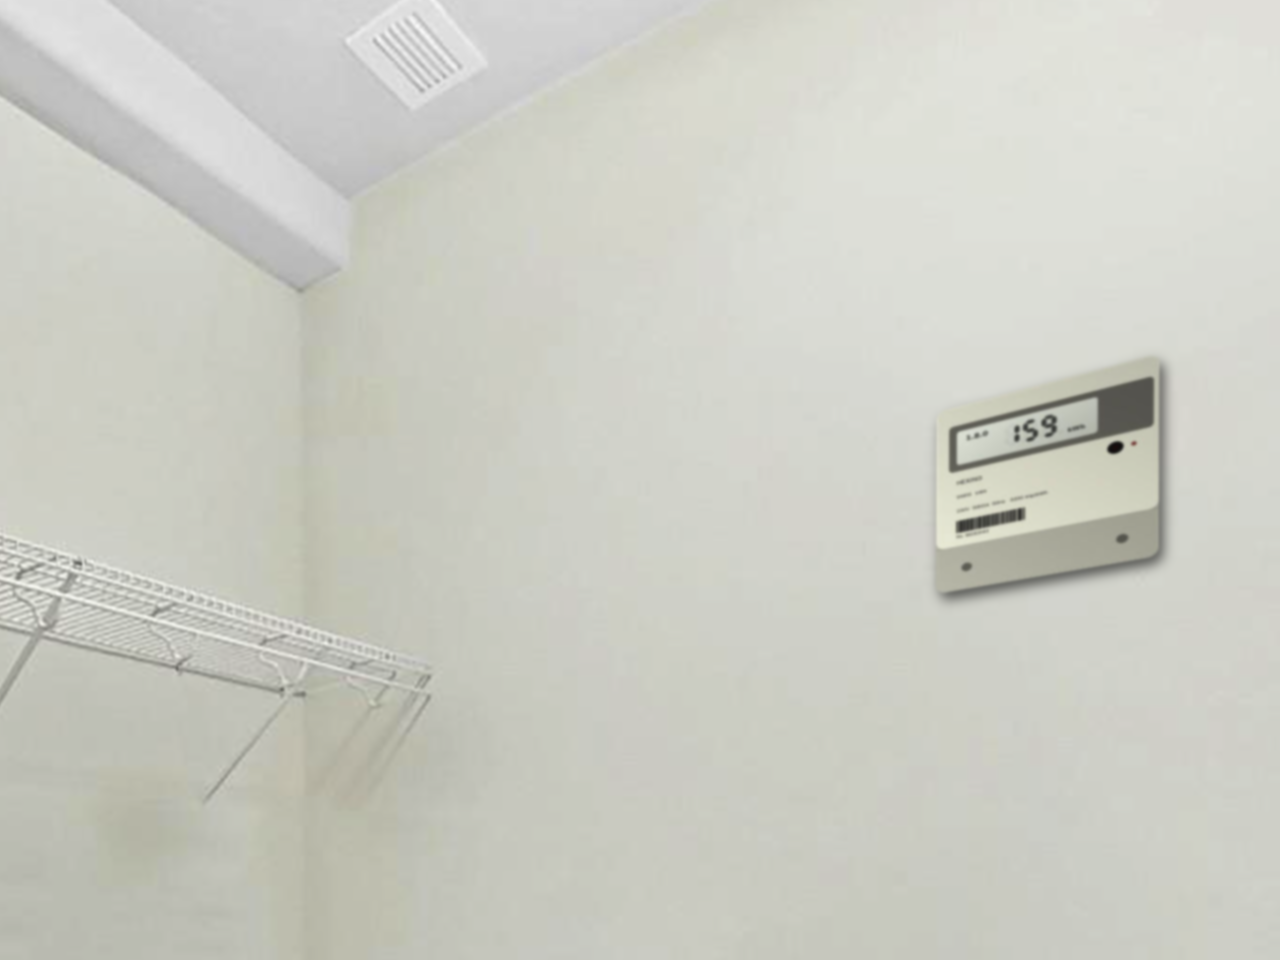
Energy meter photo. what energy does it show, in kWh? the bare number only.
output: 159
